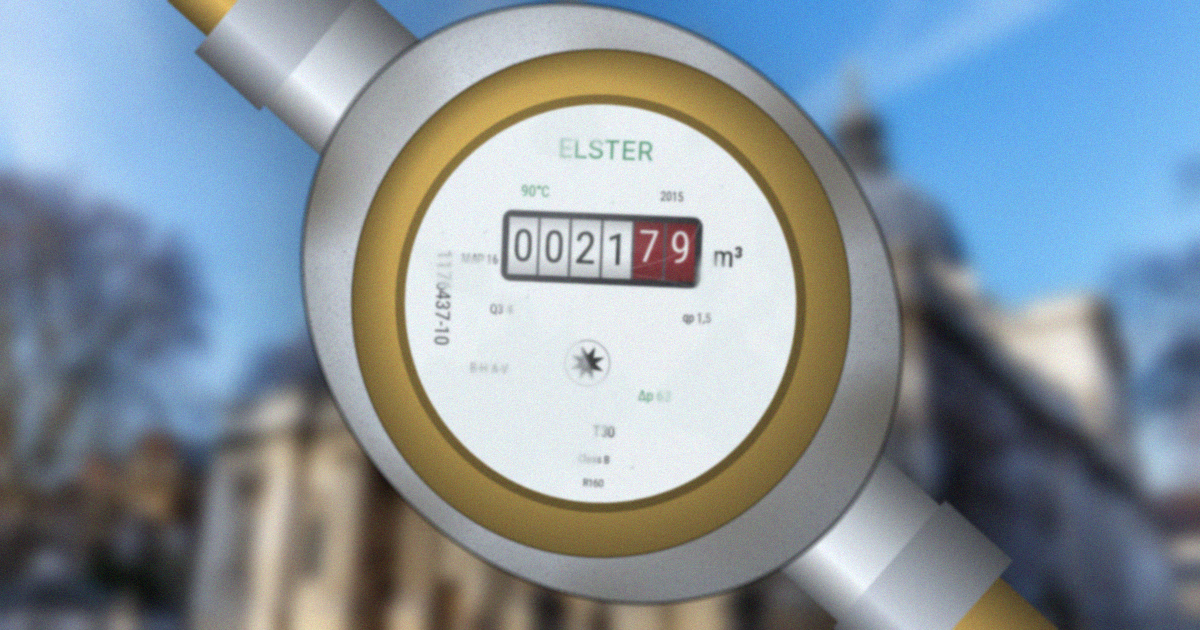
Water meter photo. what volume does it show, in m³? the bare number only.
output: 21.79
